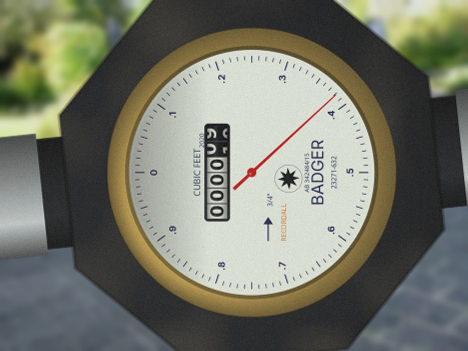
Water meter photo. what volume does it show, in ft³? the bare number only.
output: 9.38
